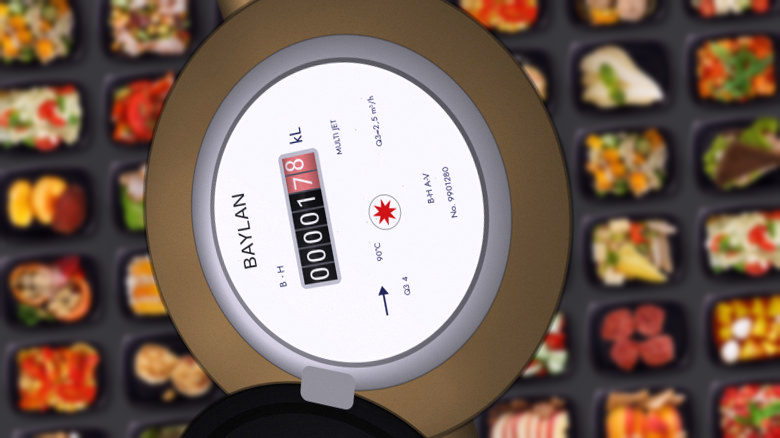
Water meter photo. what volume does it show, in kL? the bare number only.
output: 1.78
